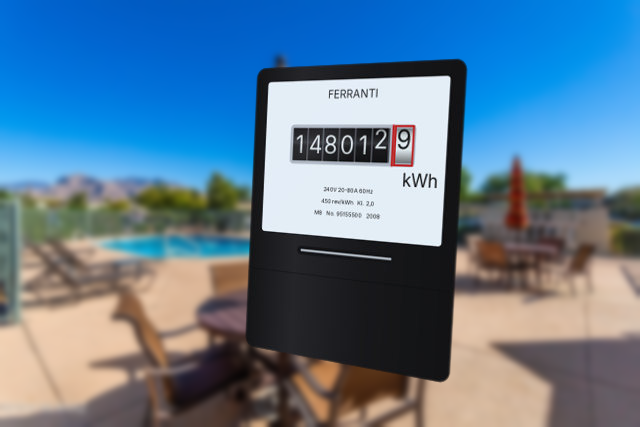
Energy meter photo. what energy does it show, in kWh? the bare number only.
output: 148012.9
